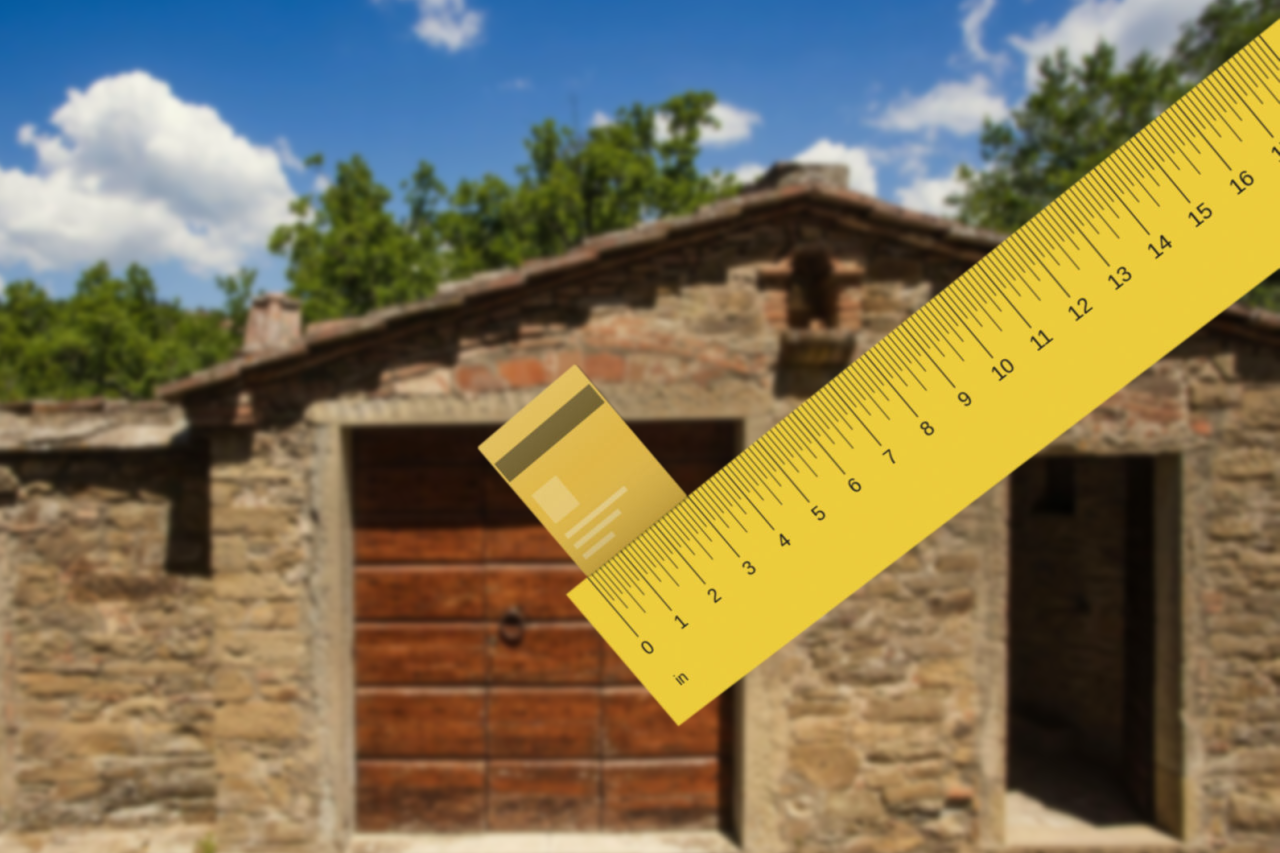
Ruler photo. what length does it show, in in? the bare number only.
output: 3
